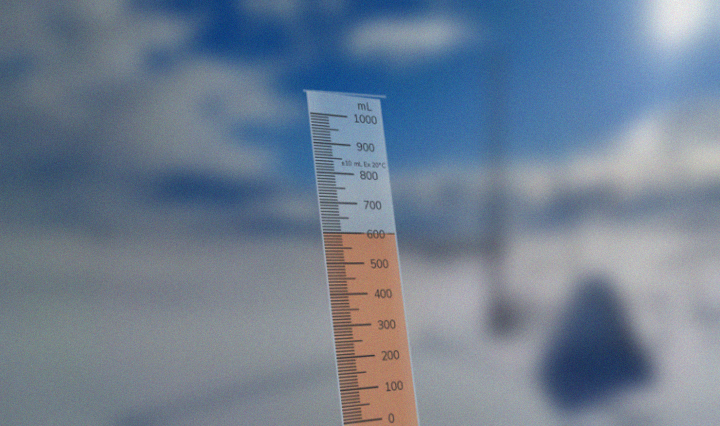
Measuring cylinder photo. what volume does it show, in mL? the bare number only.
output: 600
